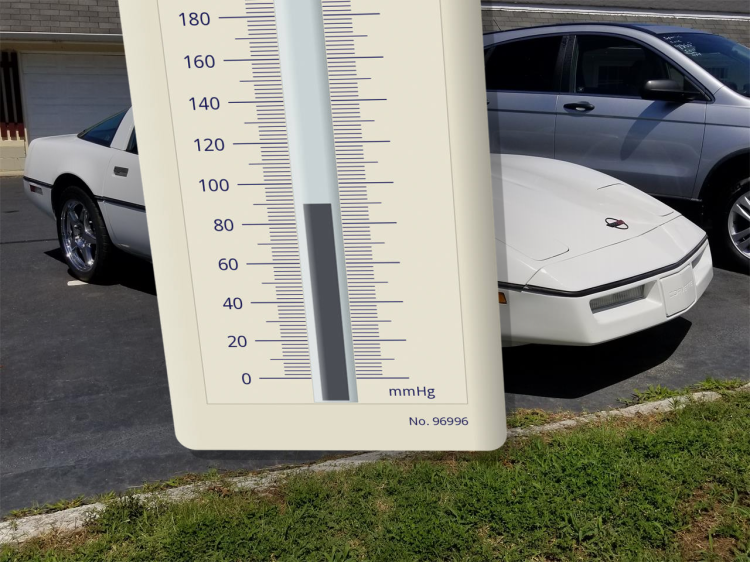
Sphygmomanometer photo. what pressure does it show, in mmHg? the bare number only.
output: 90
